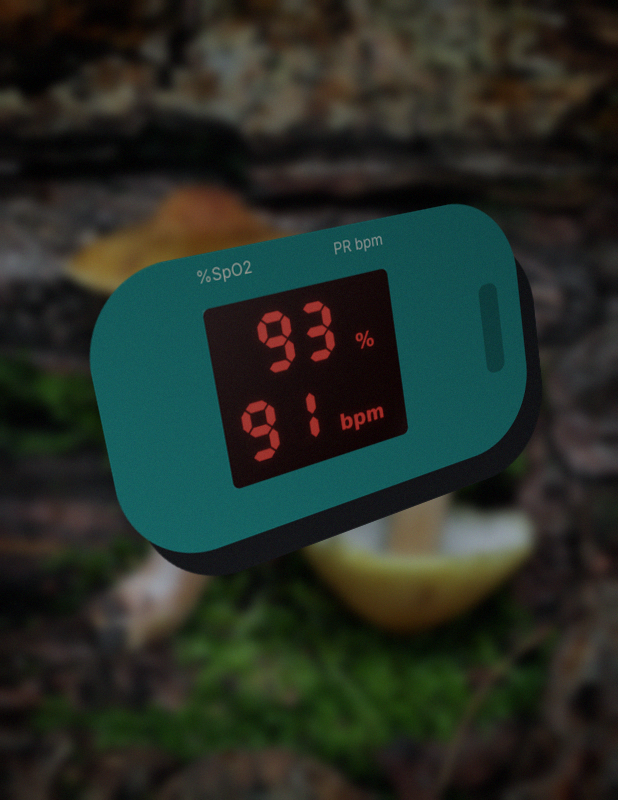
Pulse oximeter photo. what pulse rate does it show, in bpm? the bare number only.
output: 91
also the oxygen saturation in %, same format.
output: 93
